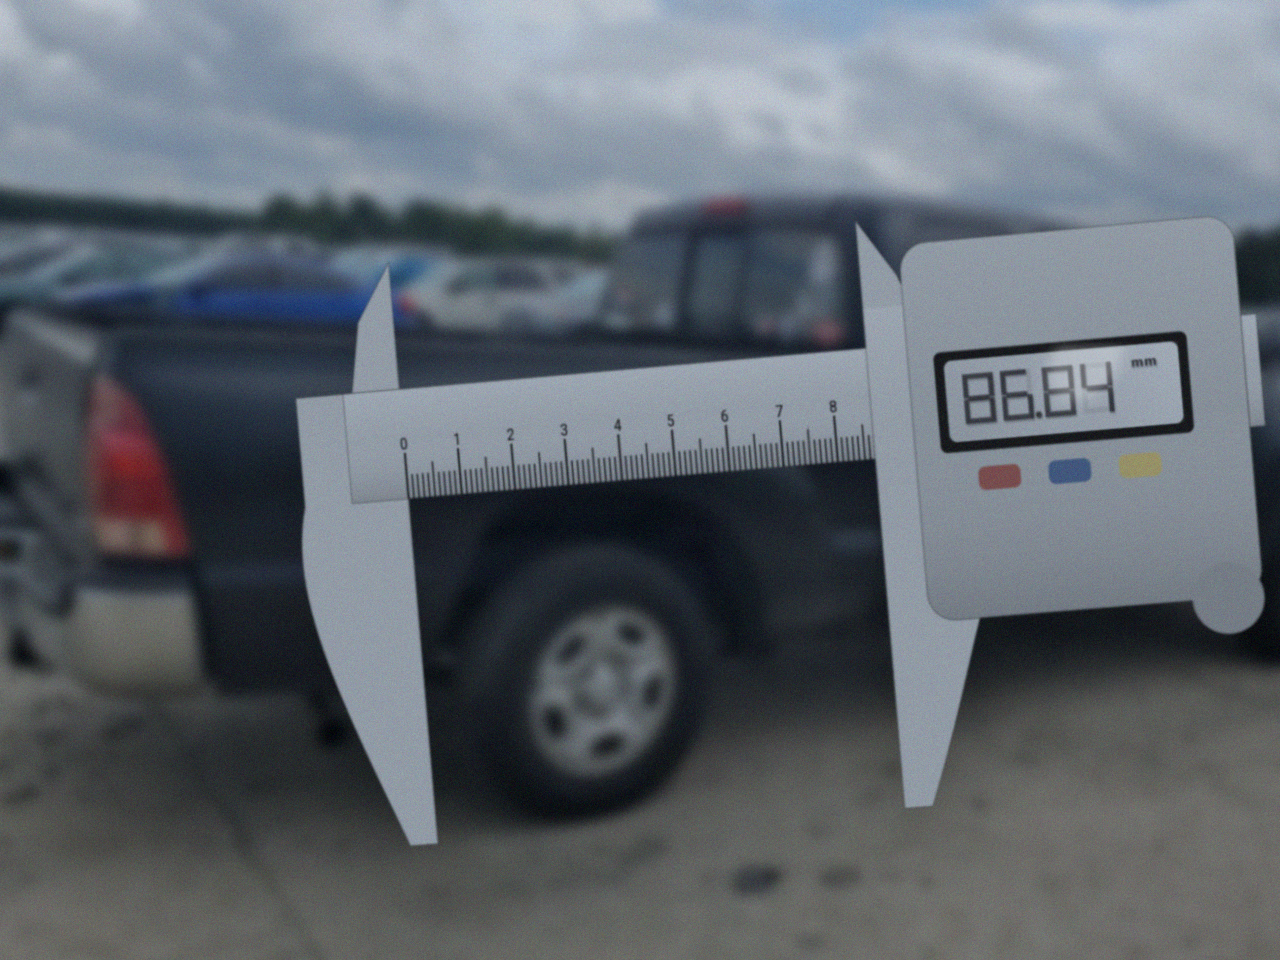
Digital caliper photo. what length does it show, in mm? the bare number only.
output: 86.84
